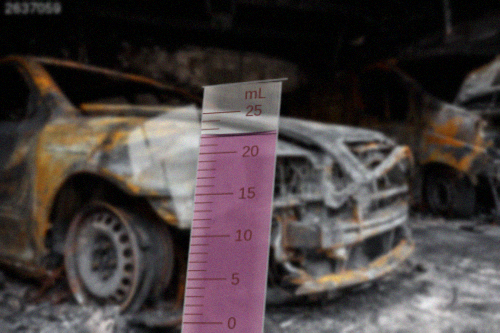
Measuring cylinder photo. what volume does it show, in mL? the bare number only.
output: 22
